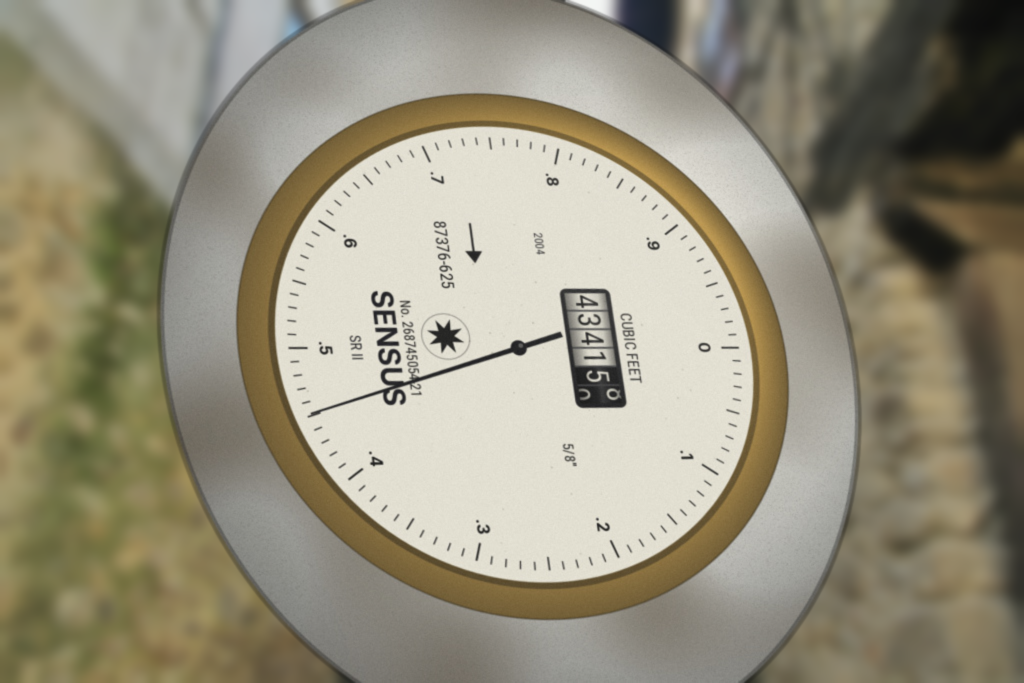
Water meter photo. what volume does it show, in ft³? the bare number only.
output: 434158.45
